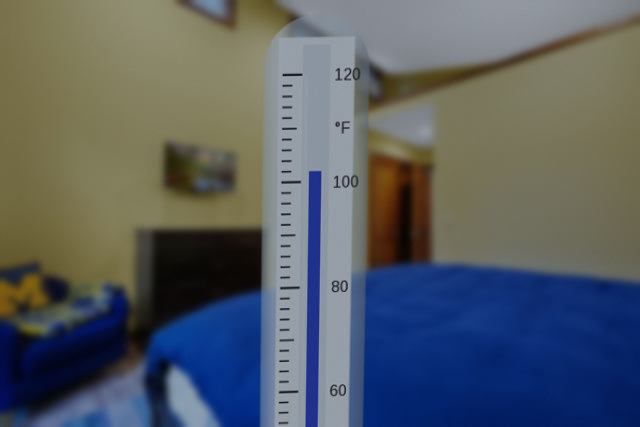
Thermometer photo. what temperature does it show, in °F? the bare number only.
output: 102
